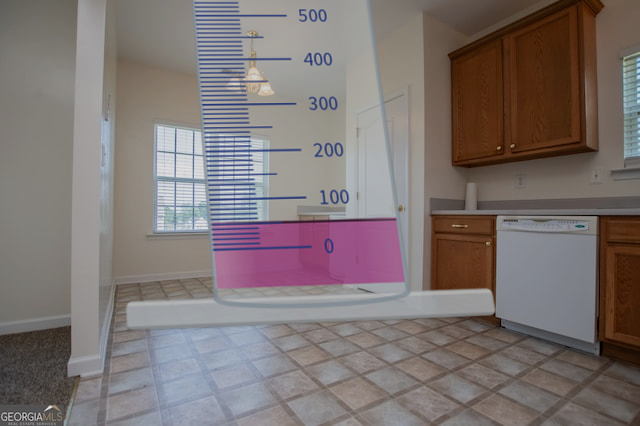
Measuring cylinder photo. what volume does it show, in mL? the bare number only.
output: 50
